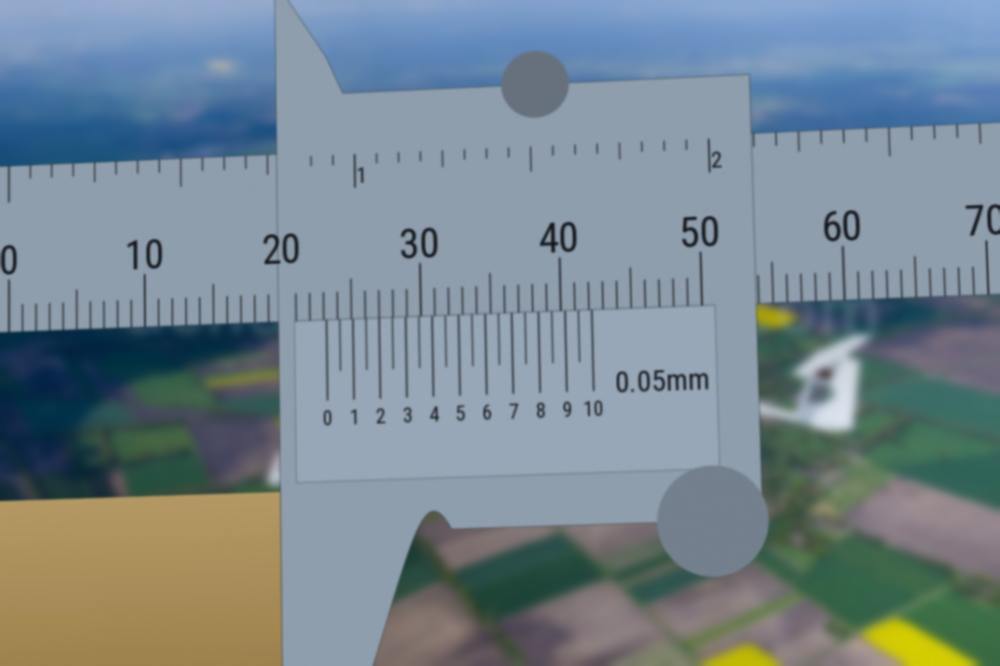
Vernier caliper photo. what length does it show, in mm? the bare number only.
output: 23.2
